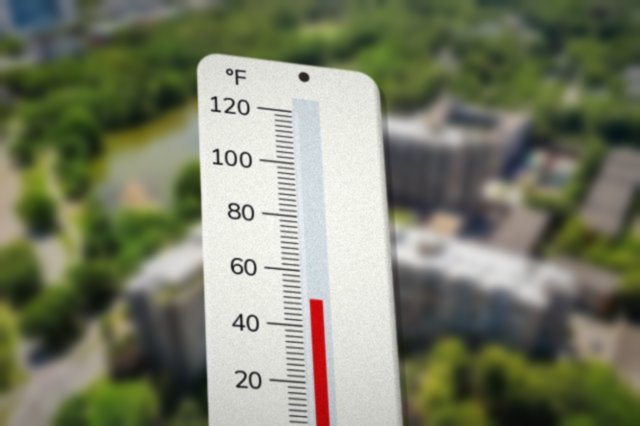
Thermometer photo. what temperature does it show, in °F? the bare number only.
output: 50
